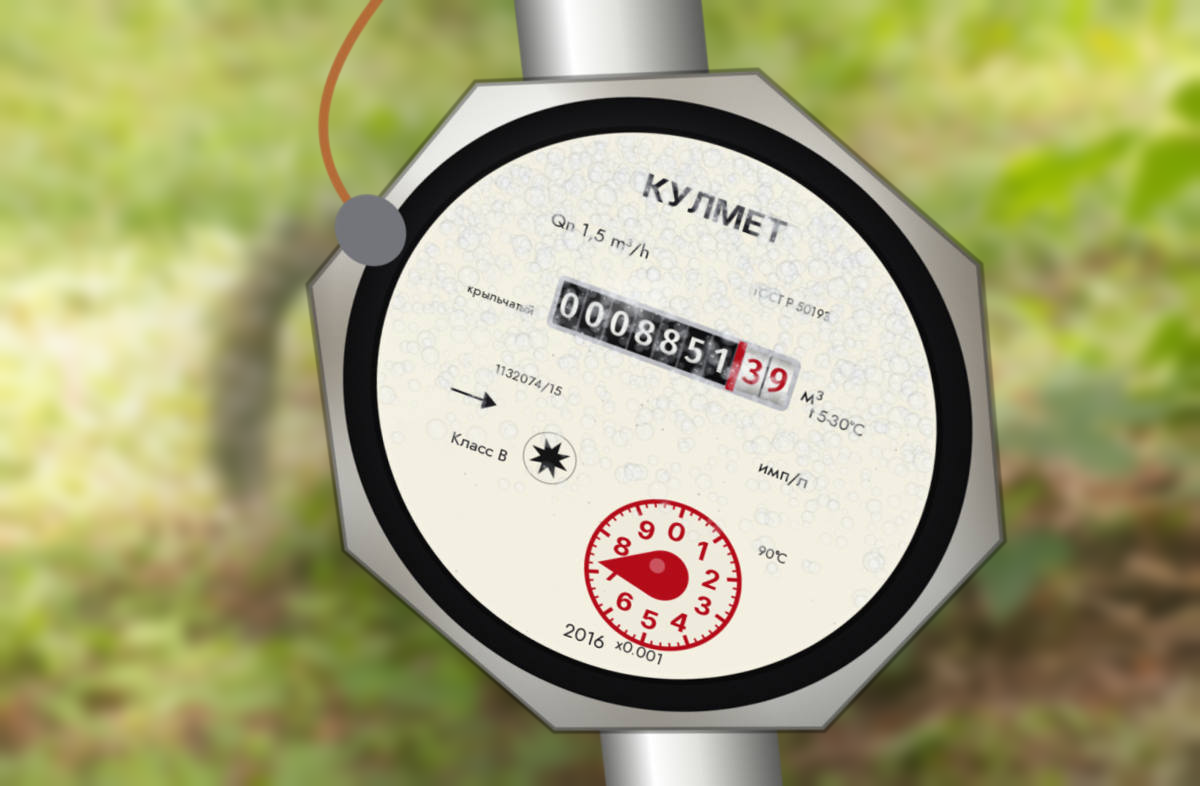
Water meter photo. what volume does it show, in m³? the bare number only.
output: 8851.397
